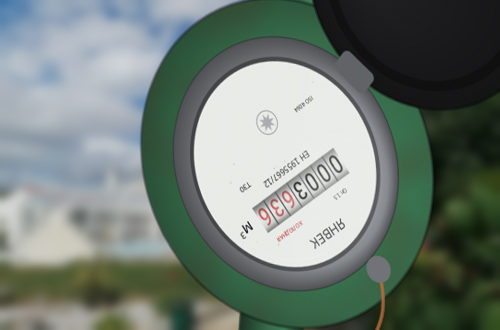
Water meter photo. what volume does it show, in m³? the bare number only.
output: 3.636
